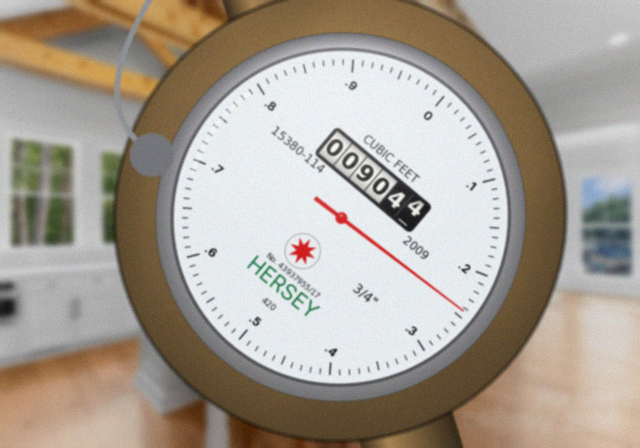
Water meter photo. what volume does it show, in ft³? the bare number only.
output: 9044.24
